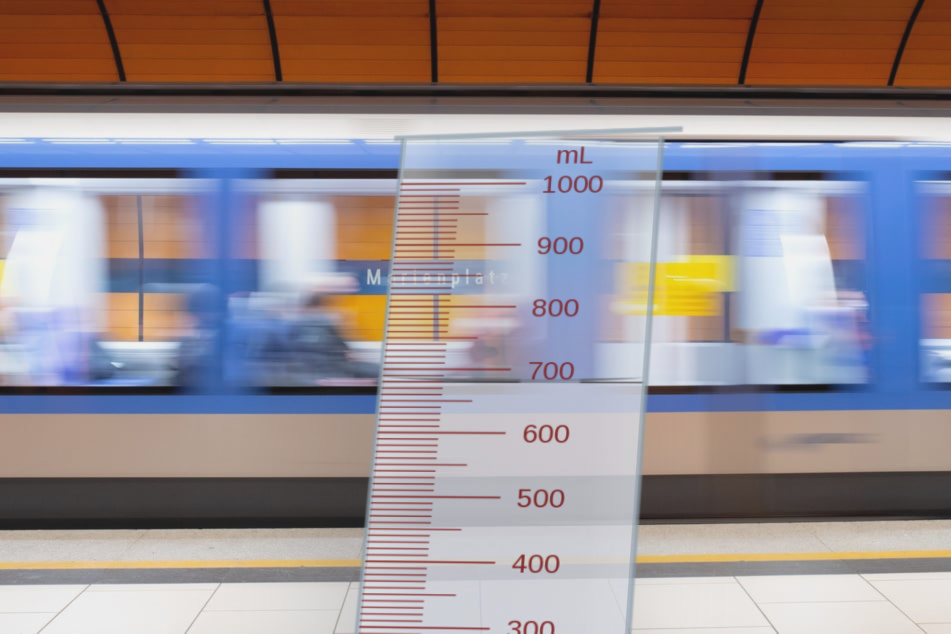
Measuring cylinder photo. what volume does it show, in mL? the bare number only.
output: 680
